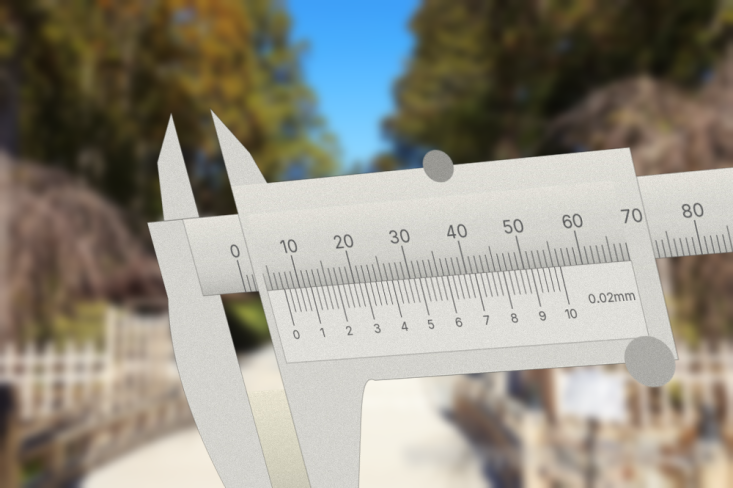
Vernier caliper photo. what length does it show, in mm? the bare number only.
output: 7.2
